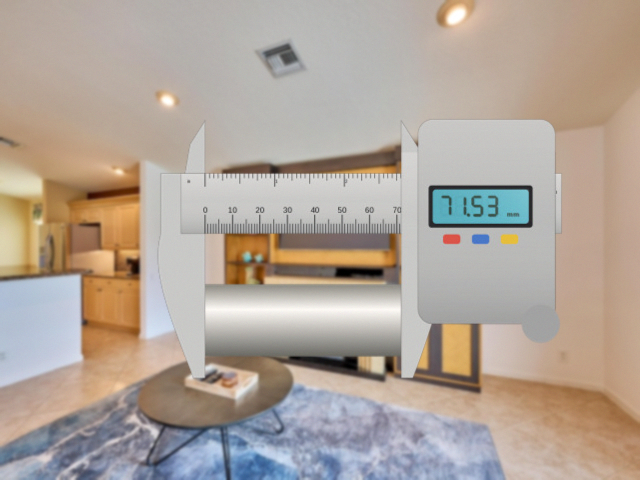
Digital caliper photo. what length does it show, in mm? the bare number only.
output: 71.53
